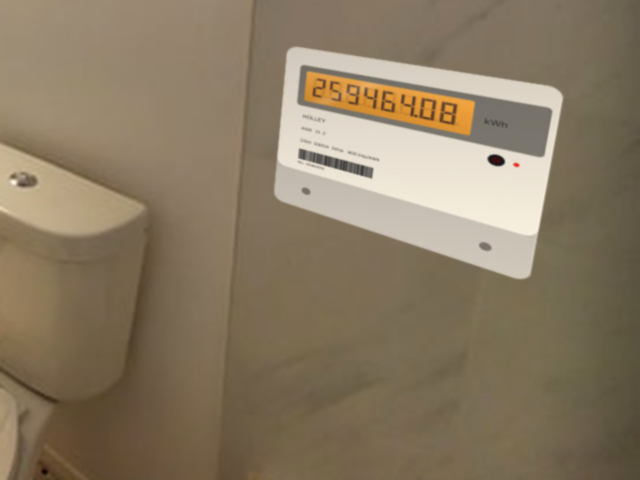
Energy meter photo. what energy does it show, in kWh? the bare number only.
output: 259464.08
